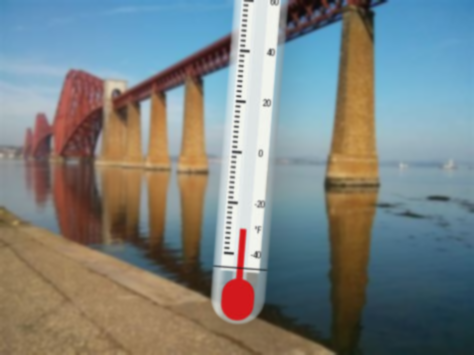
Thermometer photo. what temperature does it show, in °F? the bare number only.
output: -30
